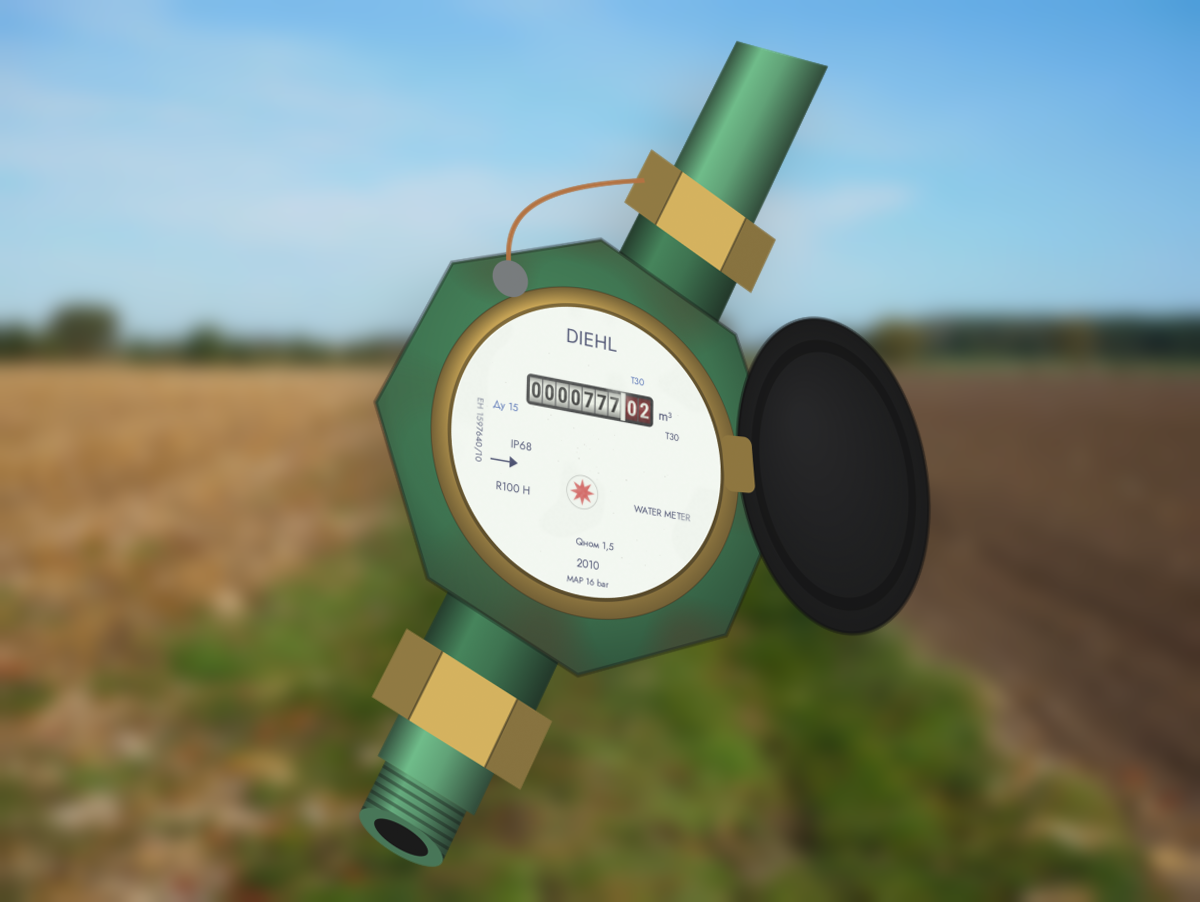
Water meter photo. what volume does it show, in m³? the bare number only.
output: 777.02
